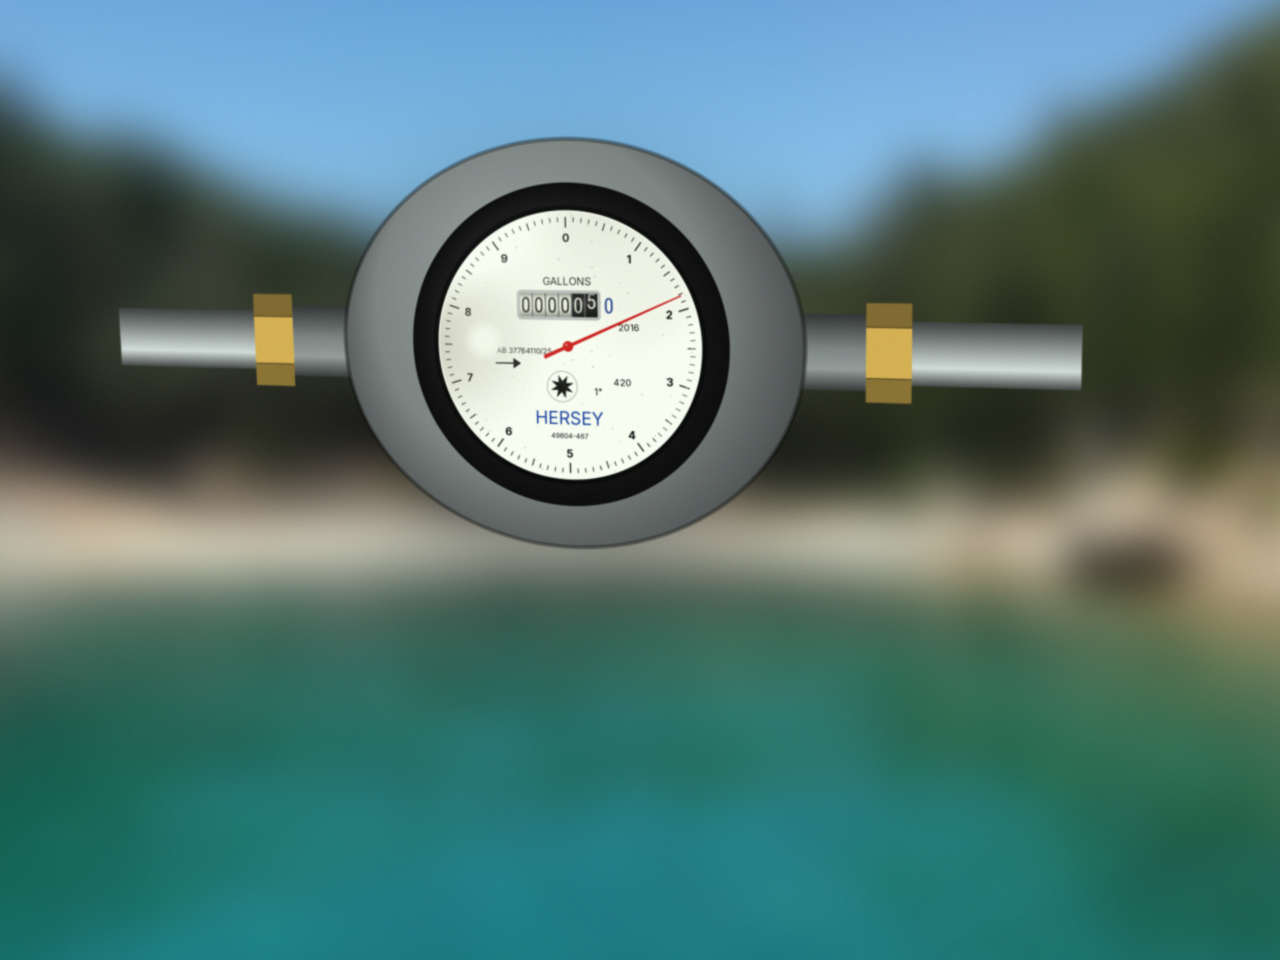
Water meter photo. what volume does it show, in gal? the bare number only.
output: 51.8
